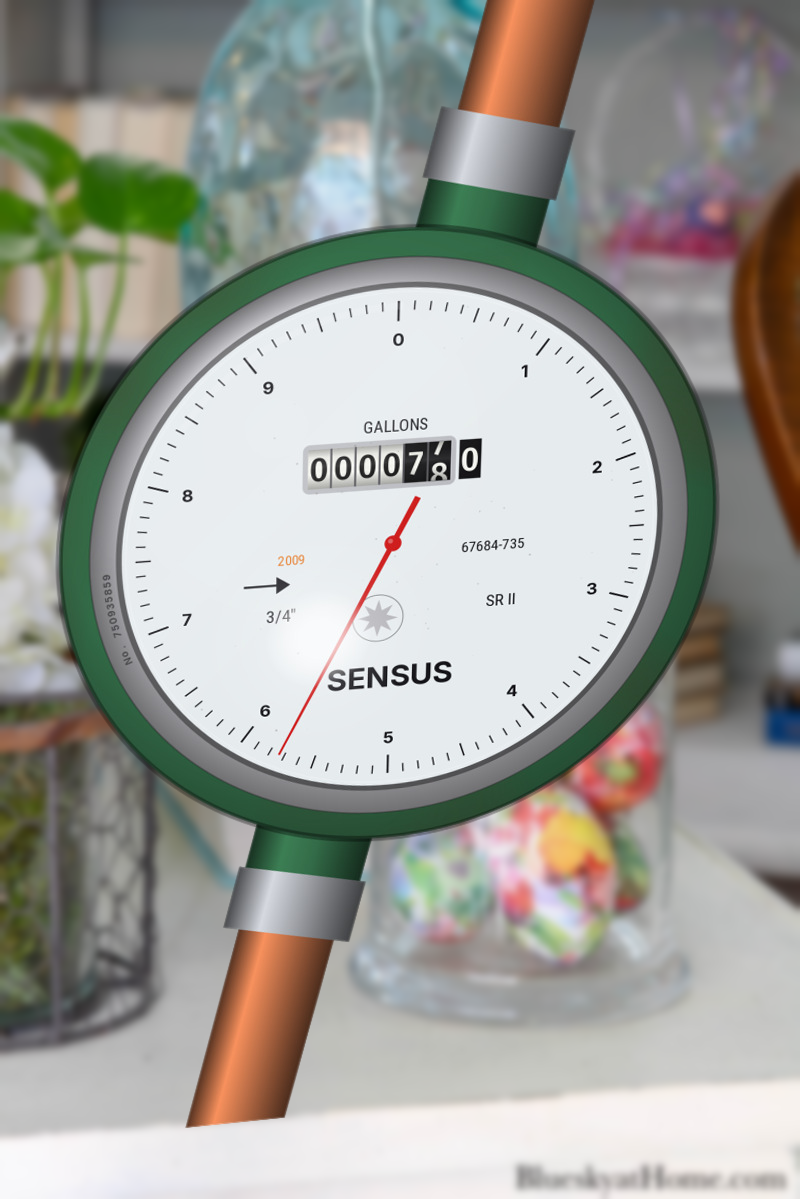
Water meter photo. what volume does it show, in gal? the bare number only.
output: 775.7
